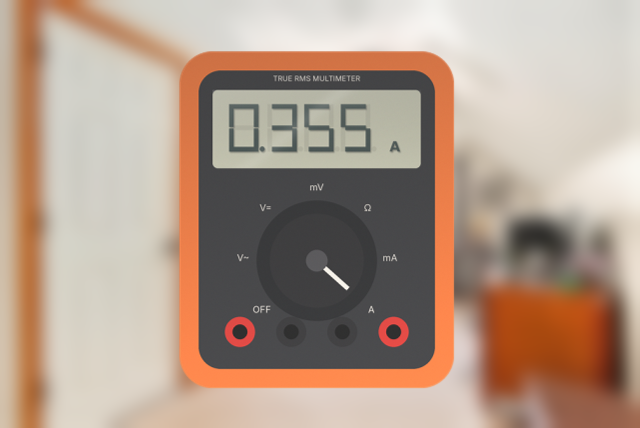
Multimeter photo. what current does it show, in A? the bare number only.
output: 0.355
